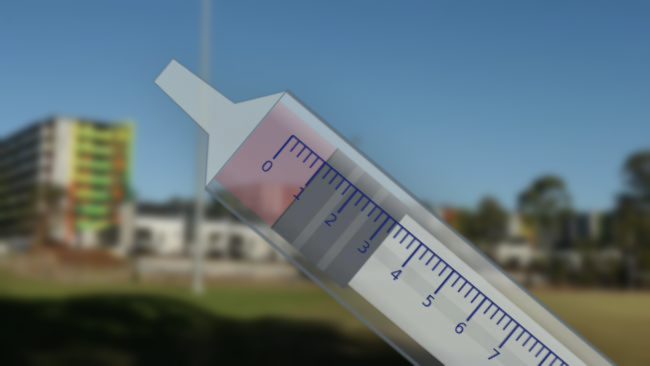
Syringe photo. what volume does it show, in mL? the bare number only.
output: 1
